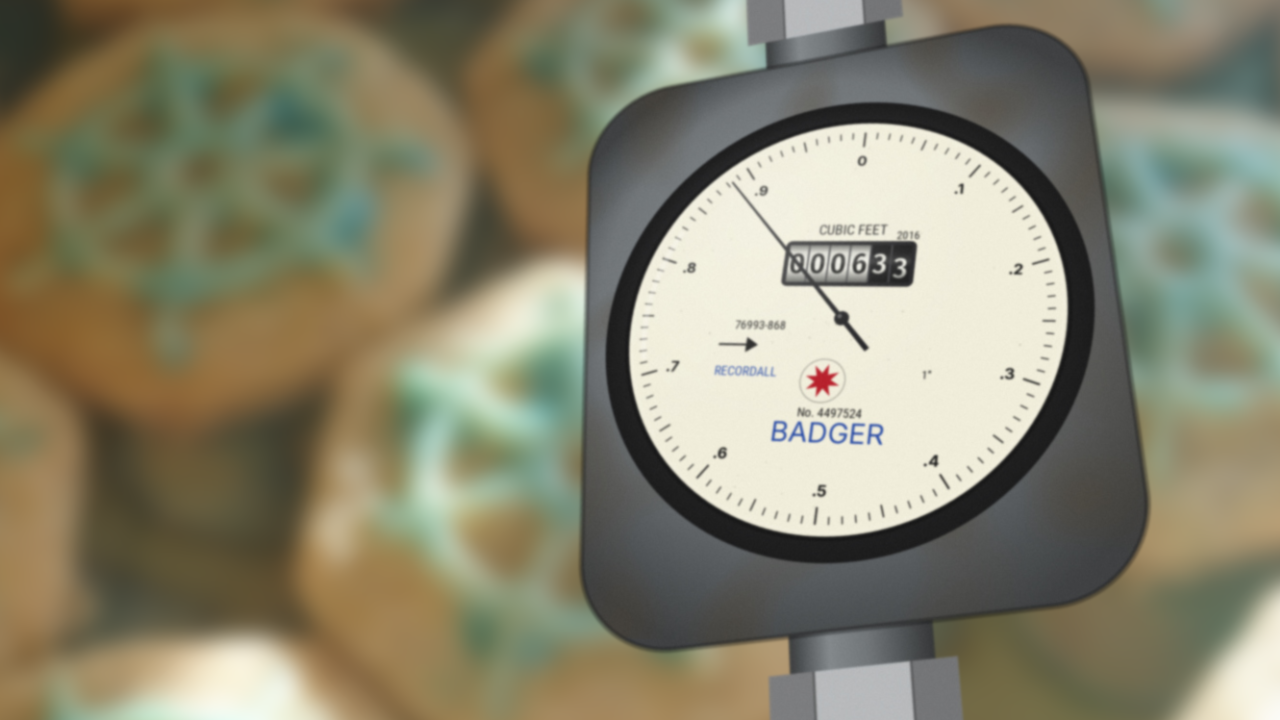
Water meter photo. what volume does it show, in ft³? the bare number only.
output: 632.88
